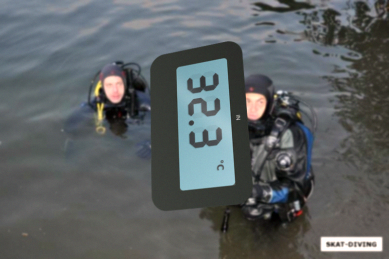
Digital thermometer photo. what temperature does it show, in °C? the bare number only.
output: 32.3
